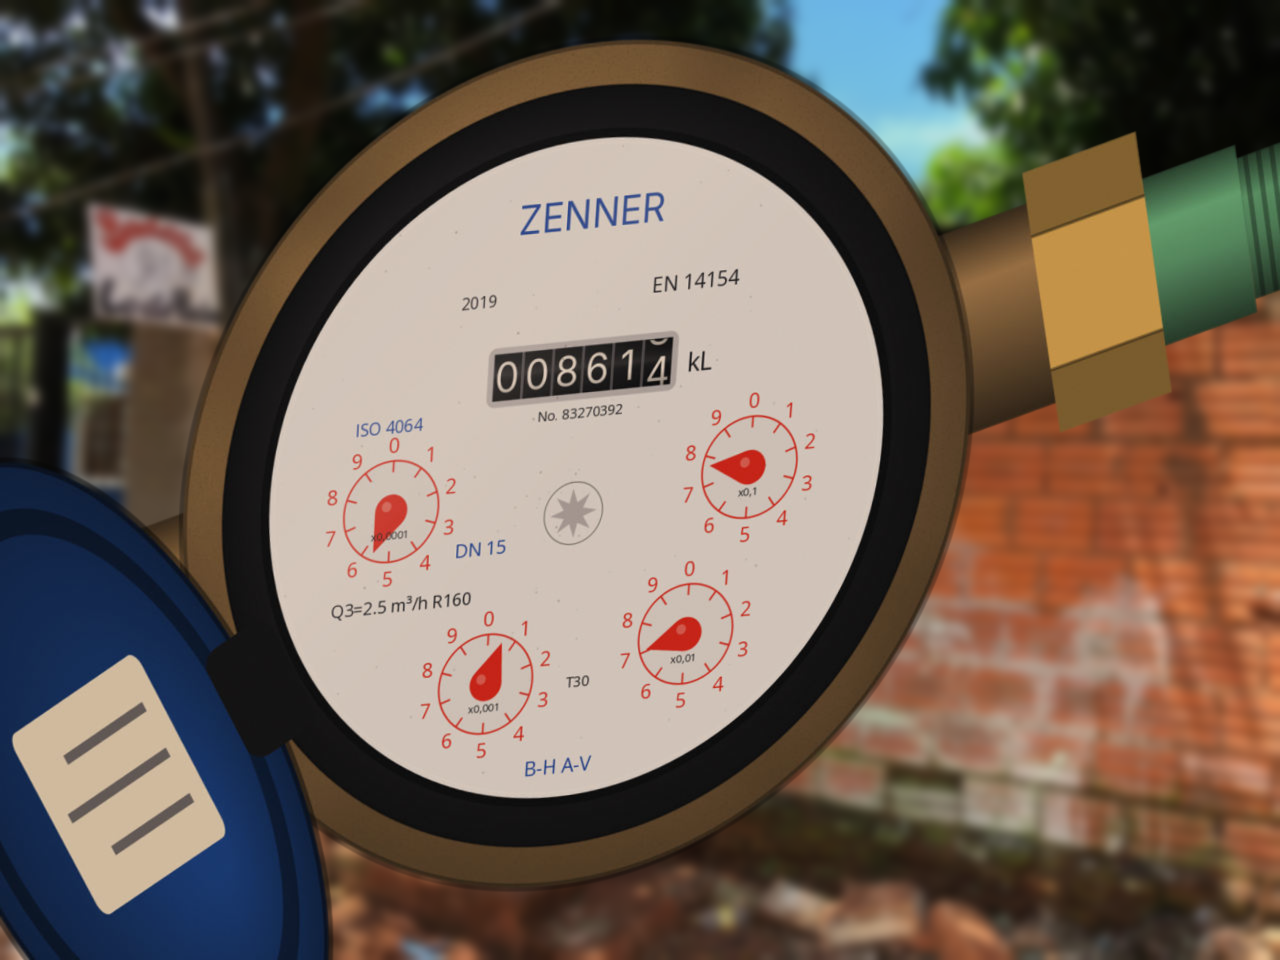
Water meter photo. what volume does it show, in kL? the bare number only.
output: 8613.7705
